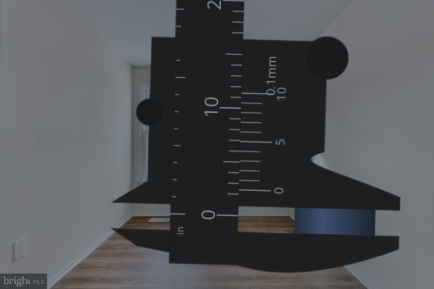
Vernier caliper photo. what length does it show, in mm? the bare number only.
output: 2.4
